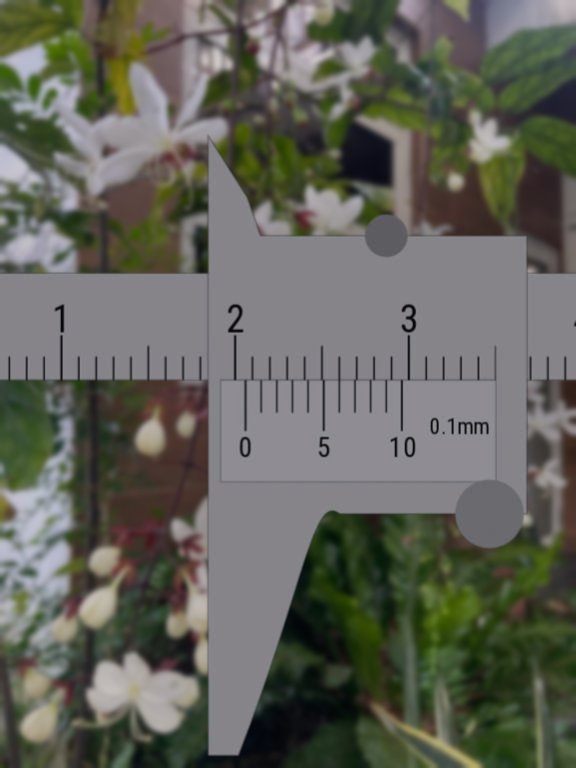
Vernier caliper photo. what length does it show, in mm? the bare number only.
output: 20.6
